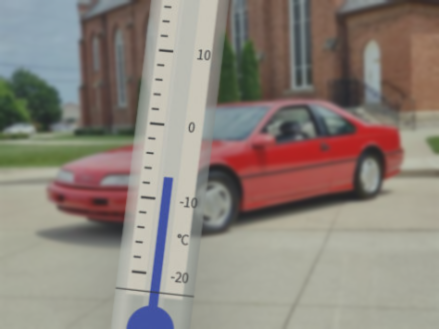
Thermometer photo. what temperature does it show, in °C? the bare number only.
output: -7
